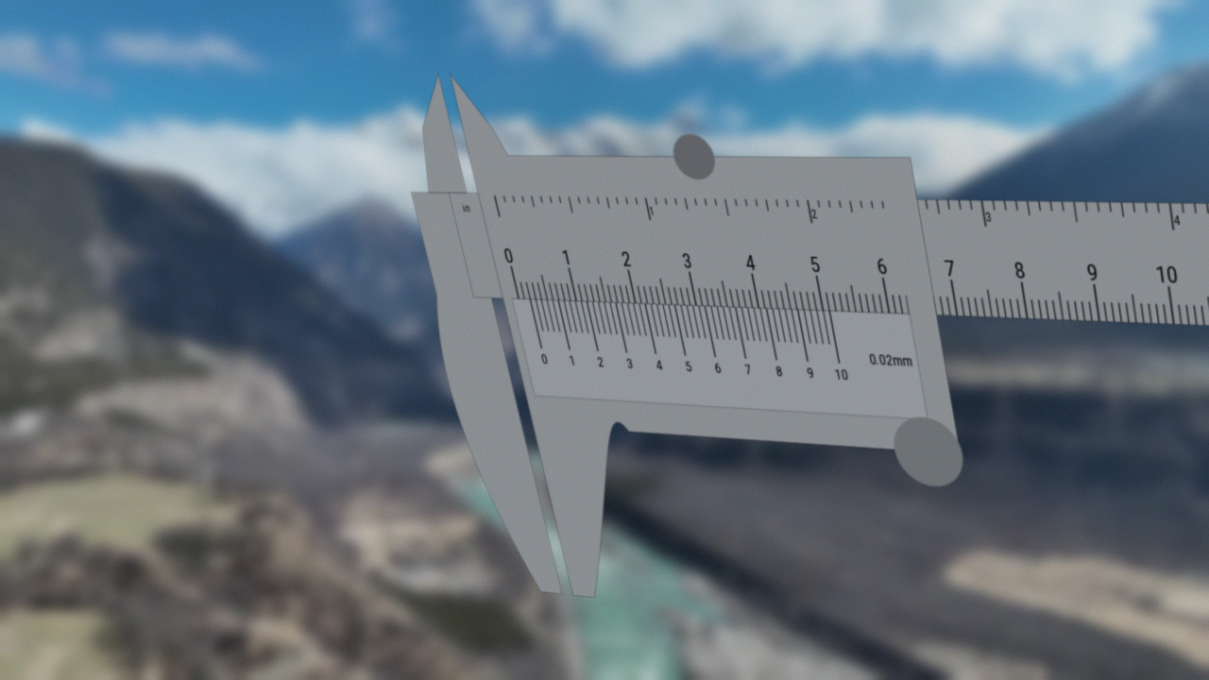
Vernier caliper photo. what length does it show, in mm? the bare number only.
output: 2.0
